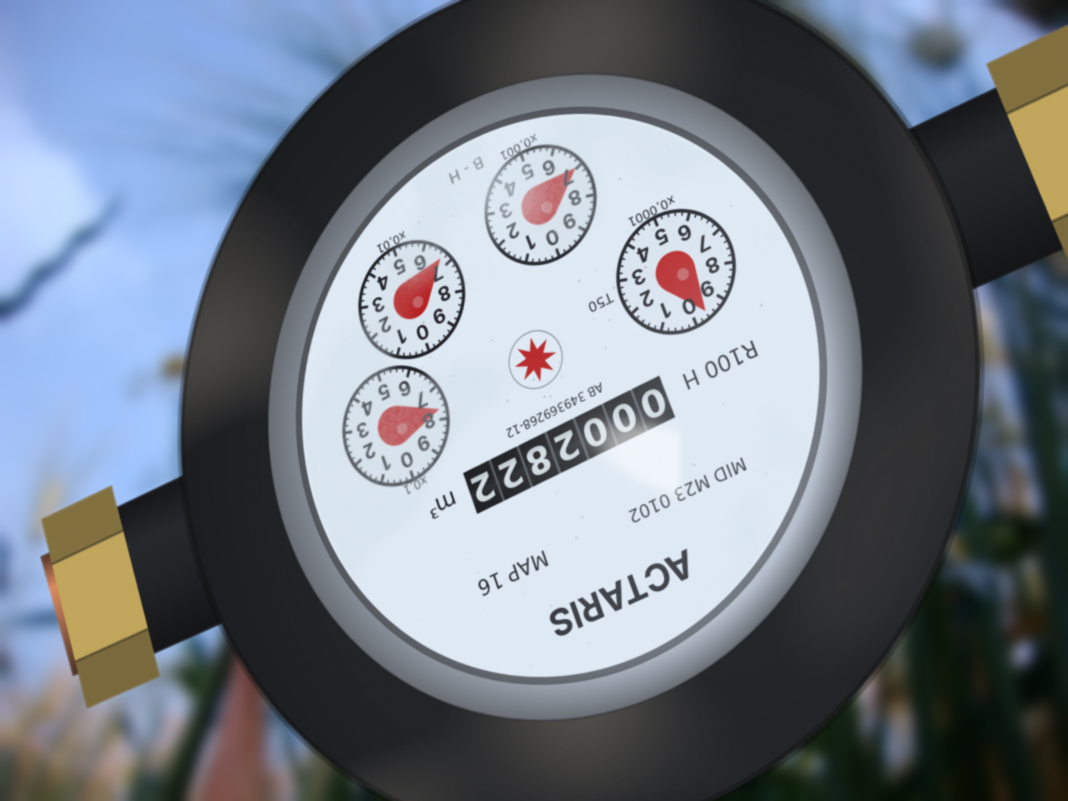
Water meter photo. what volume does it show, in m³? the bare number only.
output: 2822.7669
